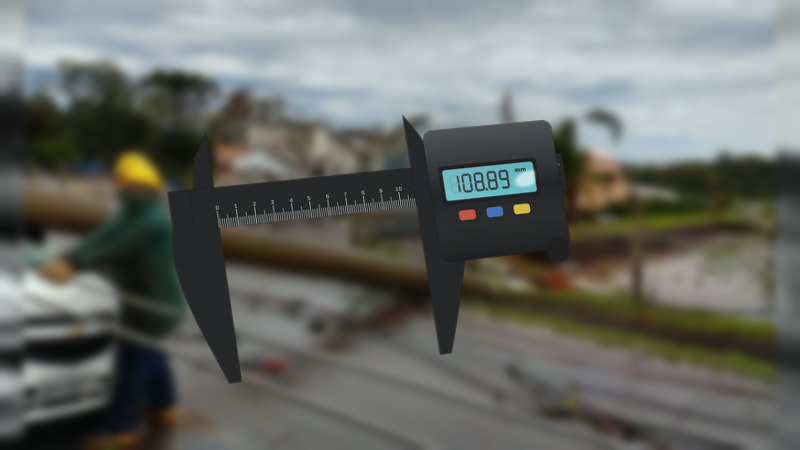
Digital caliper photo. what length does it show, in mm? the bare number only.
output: 108.89
